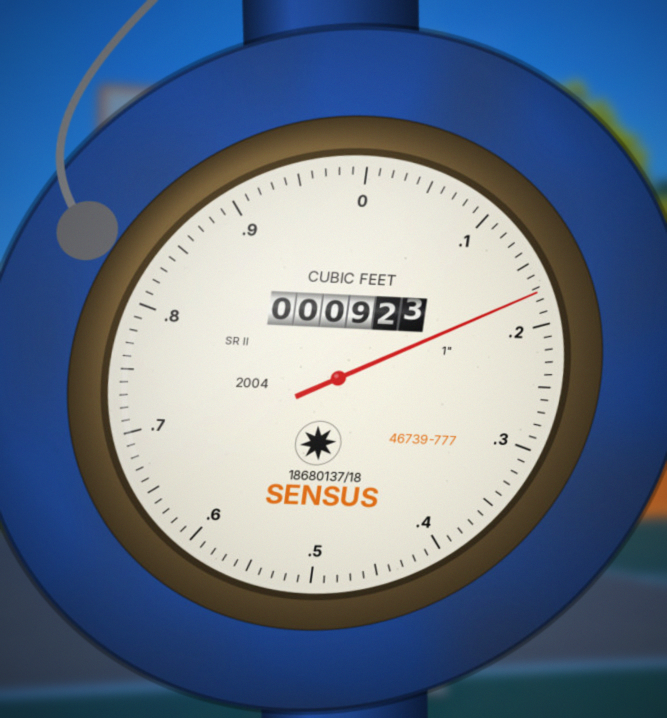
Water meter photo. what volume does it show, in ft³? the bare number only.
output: 923.17
